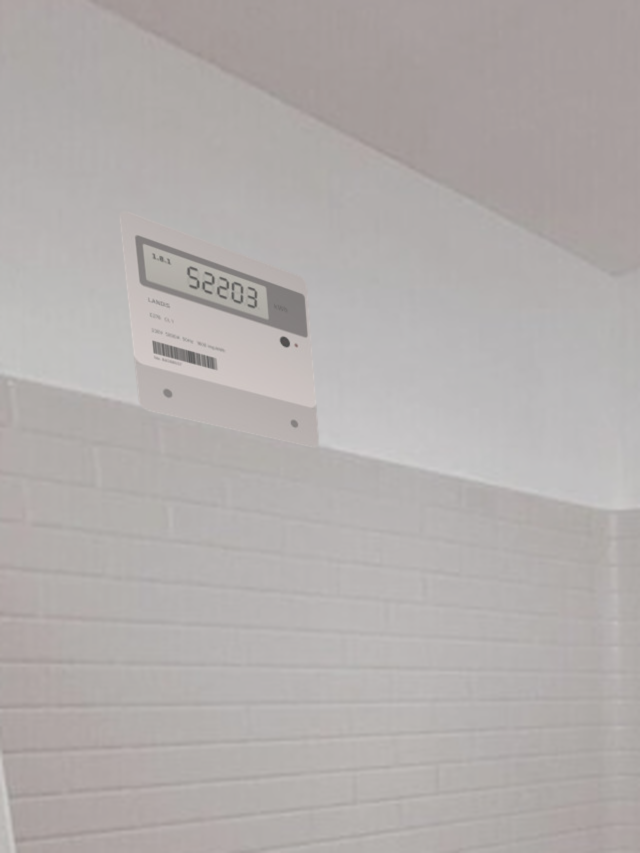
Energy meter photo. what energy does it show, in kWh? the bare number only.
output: 52203
